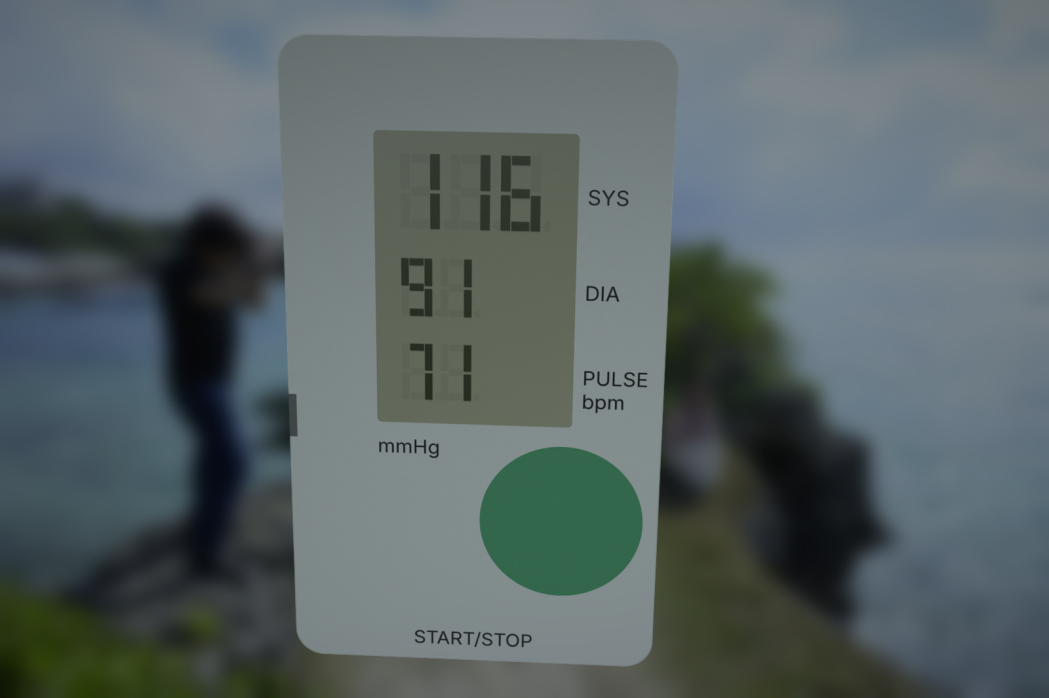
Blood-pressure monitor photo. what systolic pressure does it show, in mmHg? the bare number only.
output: 116
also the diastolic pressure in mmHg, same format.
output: 91
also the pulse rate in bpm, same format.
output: 71
